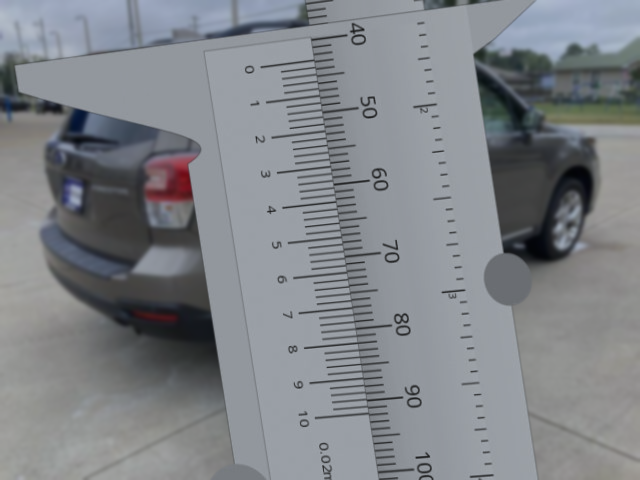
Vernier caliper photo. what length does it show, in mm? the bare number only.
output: 42.8
